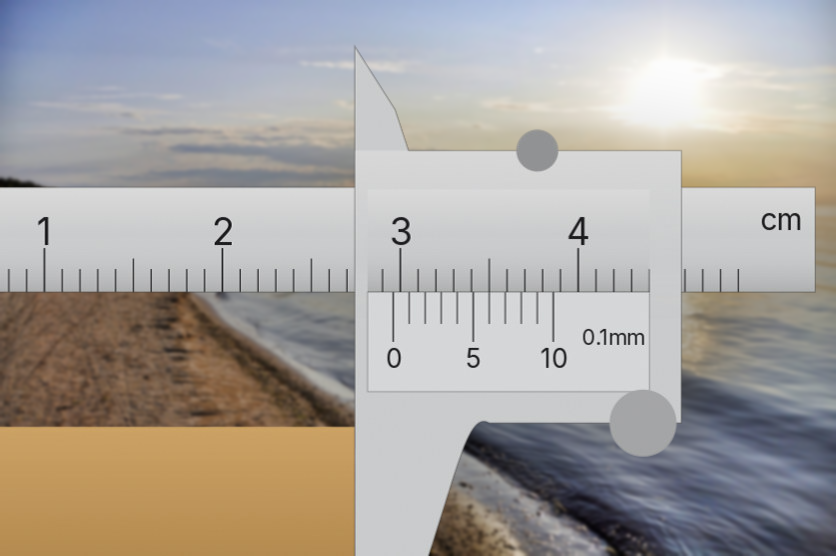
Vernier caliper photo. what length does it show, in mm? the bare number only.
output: 29.6
